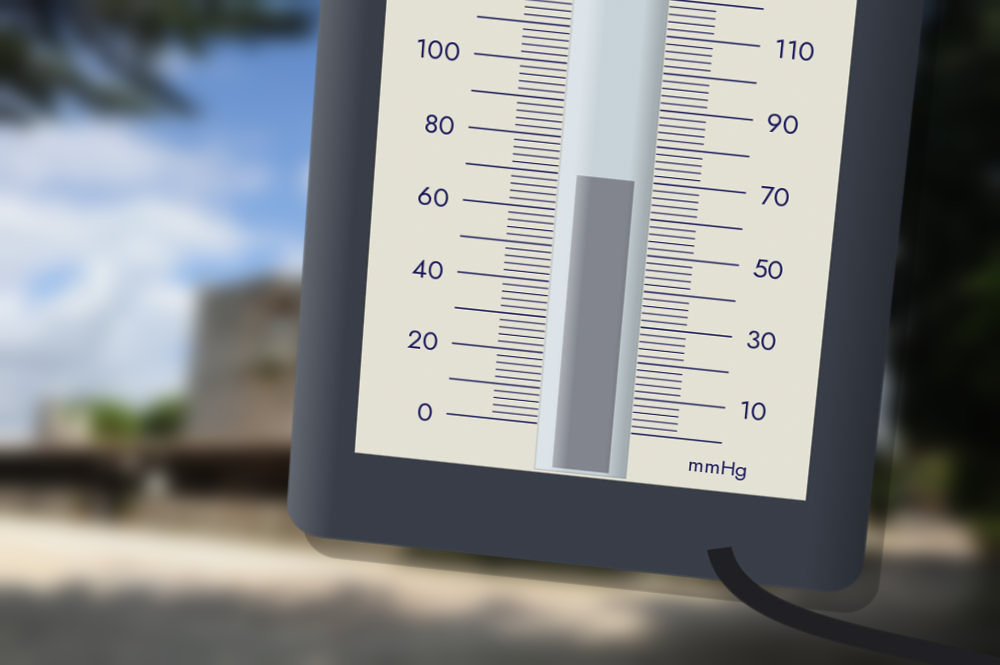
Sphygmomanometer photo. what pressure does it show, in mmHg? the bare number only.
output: 70
